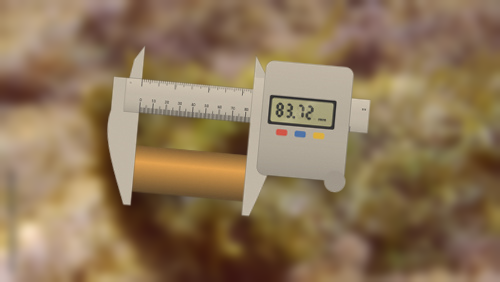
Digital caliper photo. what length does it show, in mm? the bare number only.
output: 83.72
